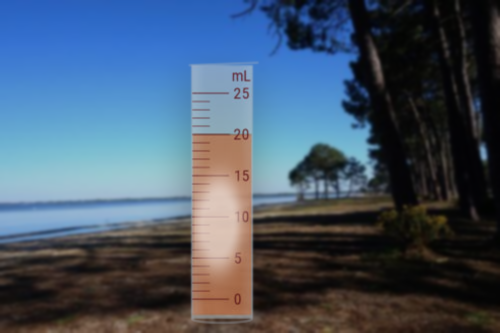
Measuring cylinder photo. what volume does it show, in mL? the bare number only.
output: 20
